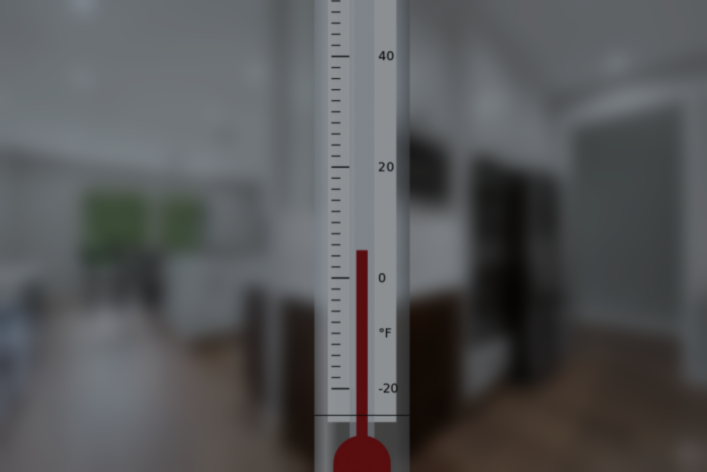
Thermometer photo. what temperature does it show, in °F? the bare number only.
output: 5
